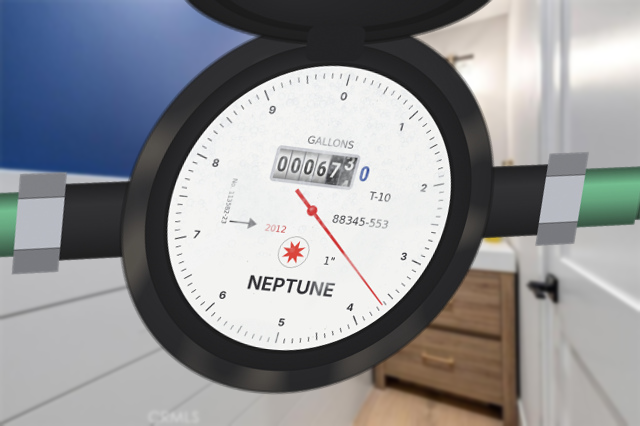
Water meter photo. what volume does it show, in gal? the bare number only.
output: 6733.6
